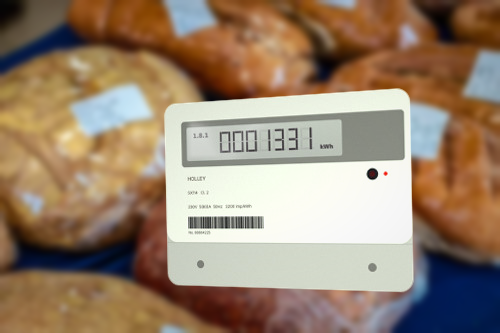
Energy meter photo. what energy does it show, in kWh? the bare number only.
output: 1331
